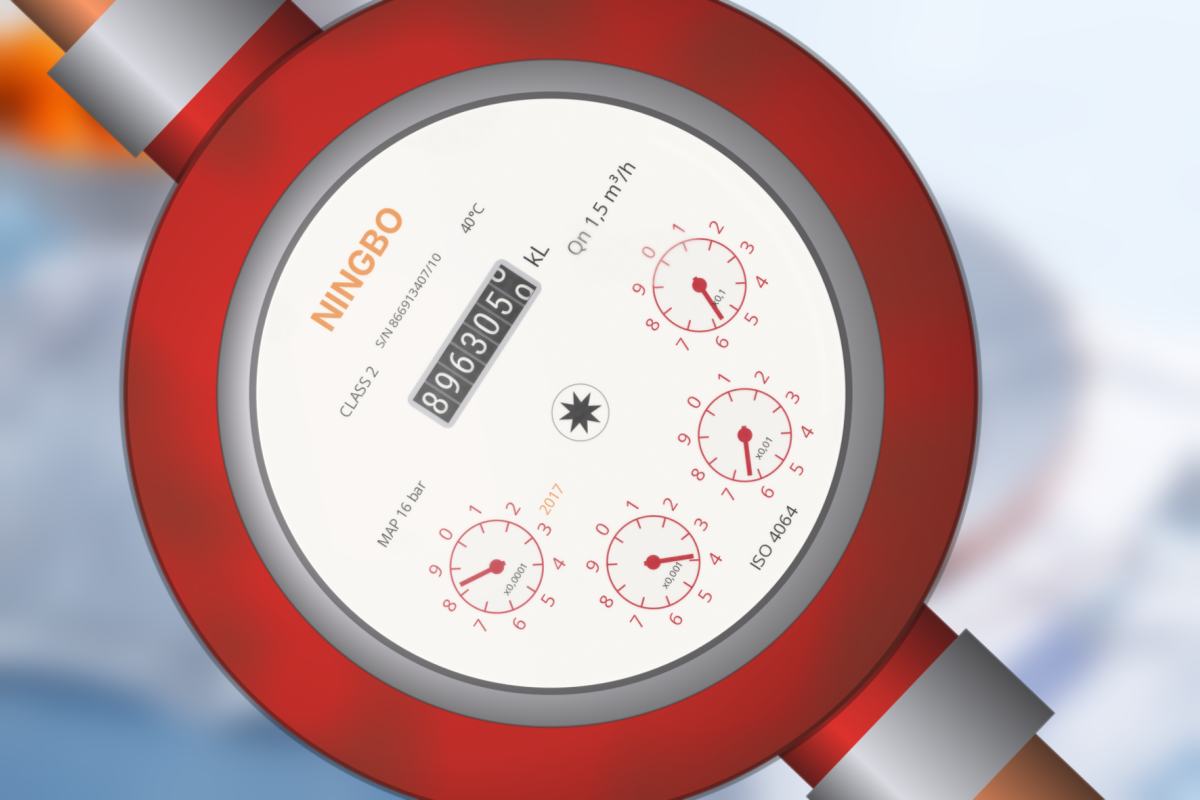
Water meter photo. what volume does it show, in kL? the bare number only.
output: 8963058.5638
